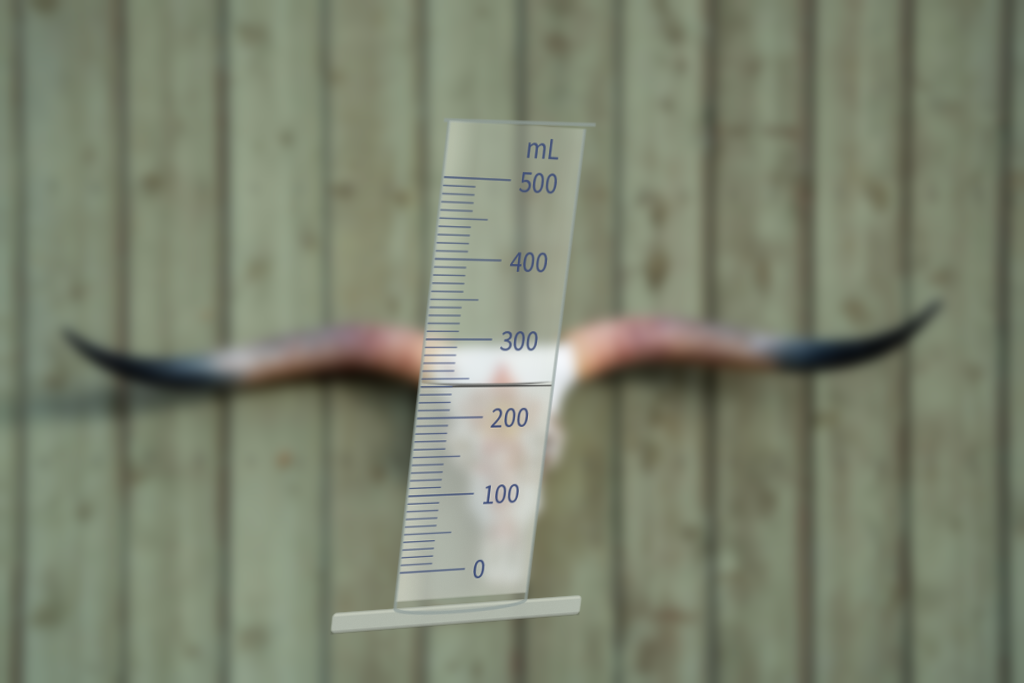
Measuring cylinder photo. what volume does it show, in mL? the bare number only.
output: 240
